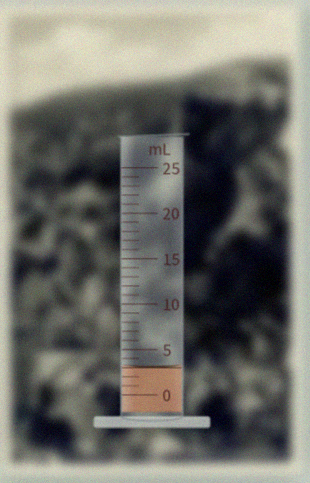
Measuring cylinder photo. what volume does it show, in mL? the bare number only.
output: 3
